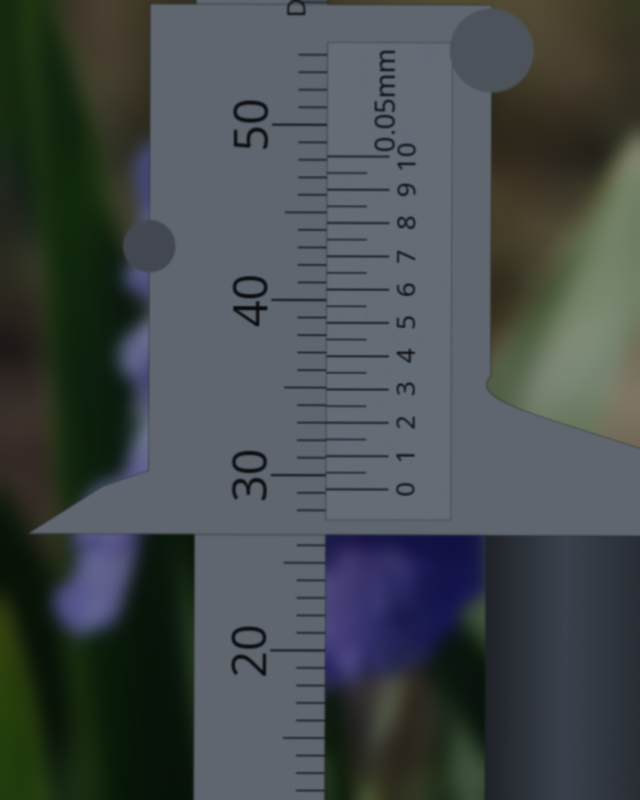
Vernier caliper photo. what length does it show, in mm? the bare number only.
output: 29.2
